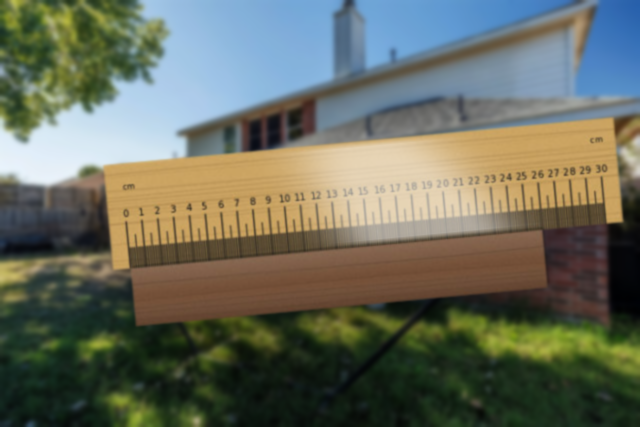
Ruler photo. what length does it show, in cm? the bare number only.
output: 26
